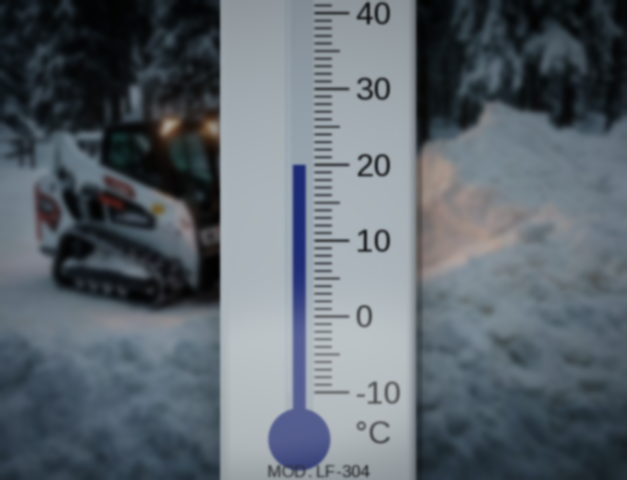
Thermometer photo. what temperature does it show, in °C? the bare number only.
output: 20
